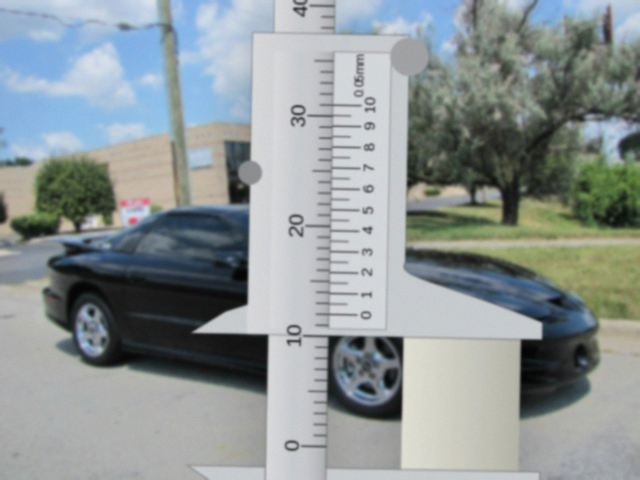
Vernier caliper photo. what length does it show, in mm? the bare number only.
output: 12.0
